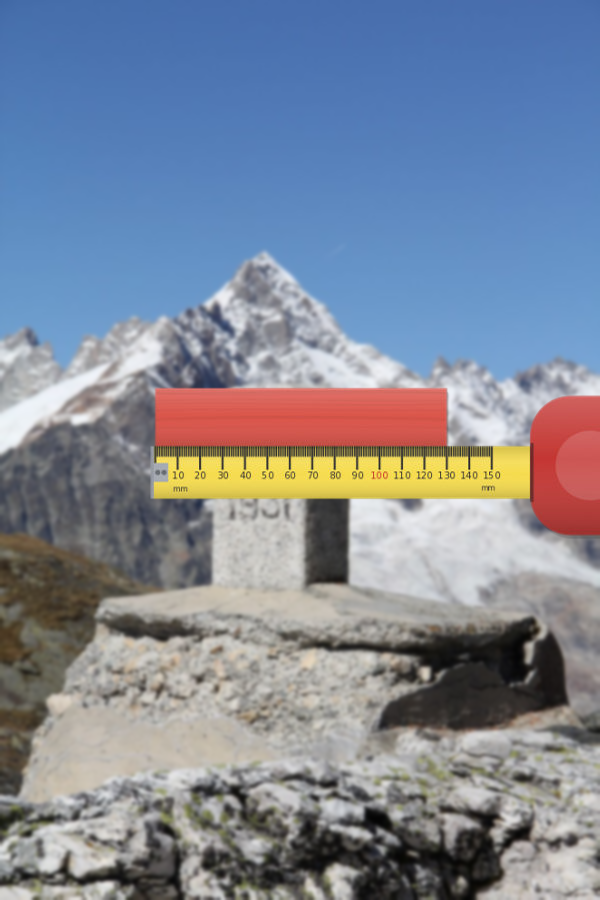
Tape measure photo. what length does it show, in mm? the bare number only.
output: 130
